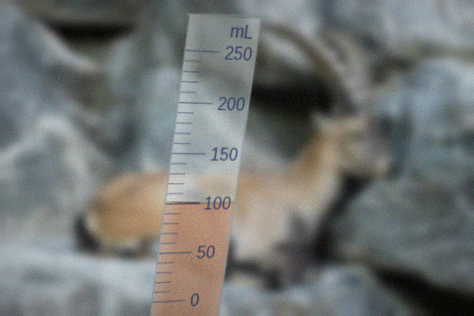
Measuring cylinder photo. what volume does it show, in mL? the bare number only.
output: 100
